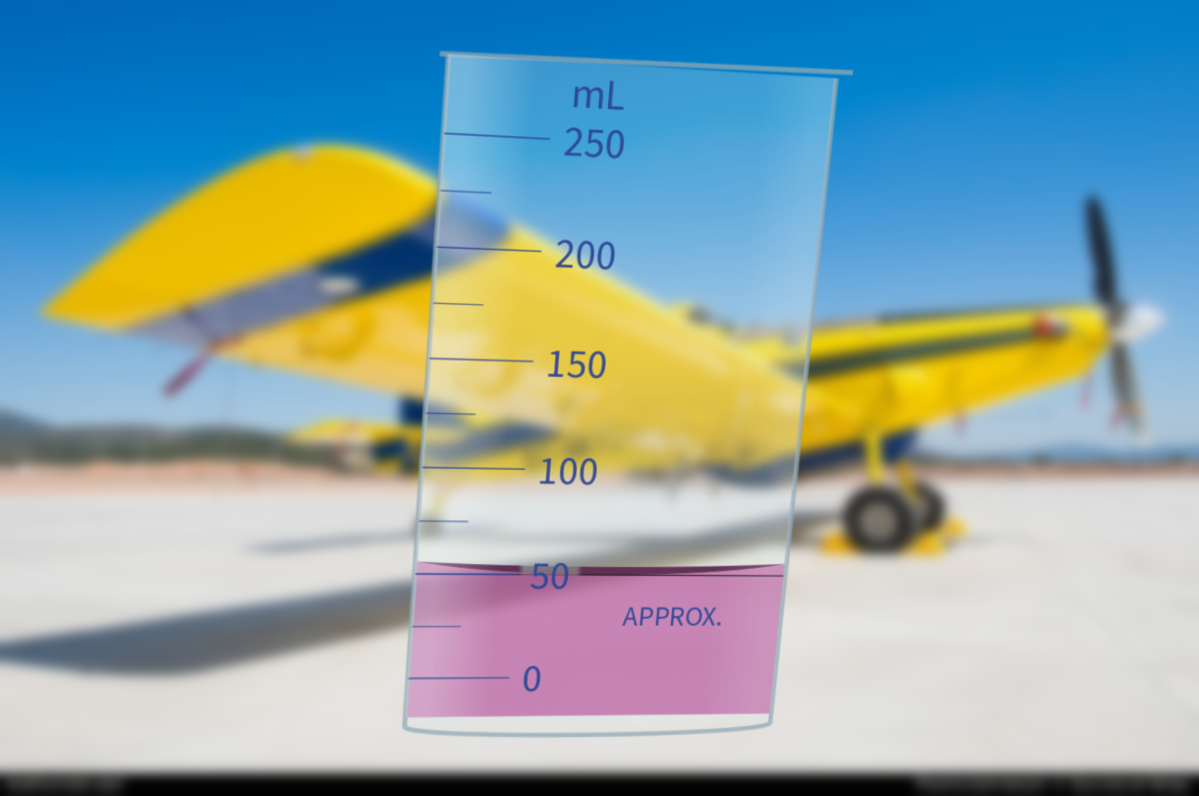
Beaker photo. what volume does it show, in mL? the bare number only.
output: 50
